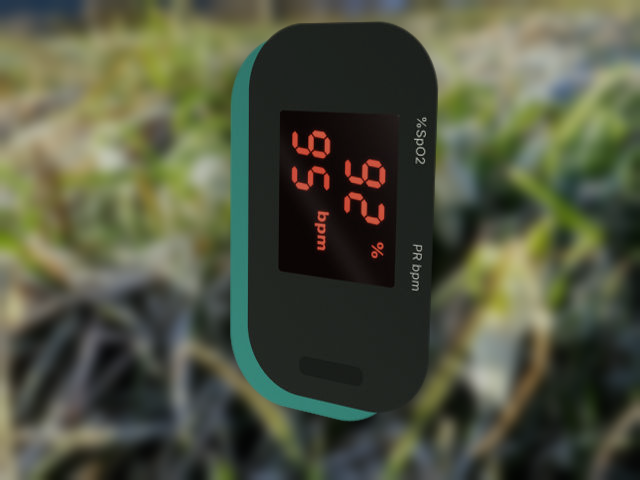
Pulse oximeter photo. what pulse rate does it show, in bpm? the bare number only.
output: 95
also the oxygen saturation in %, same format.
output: 92
